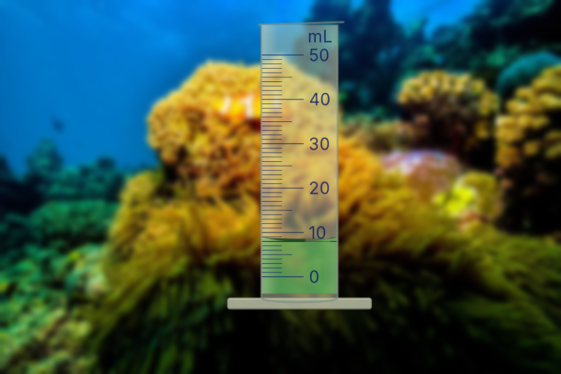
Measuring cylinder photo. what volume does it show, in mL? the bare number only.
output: 8
